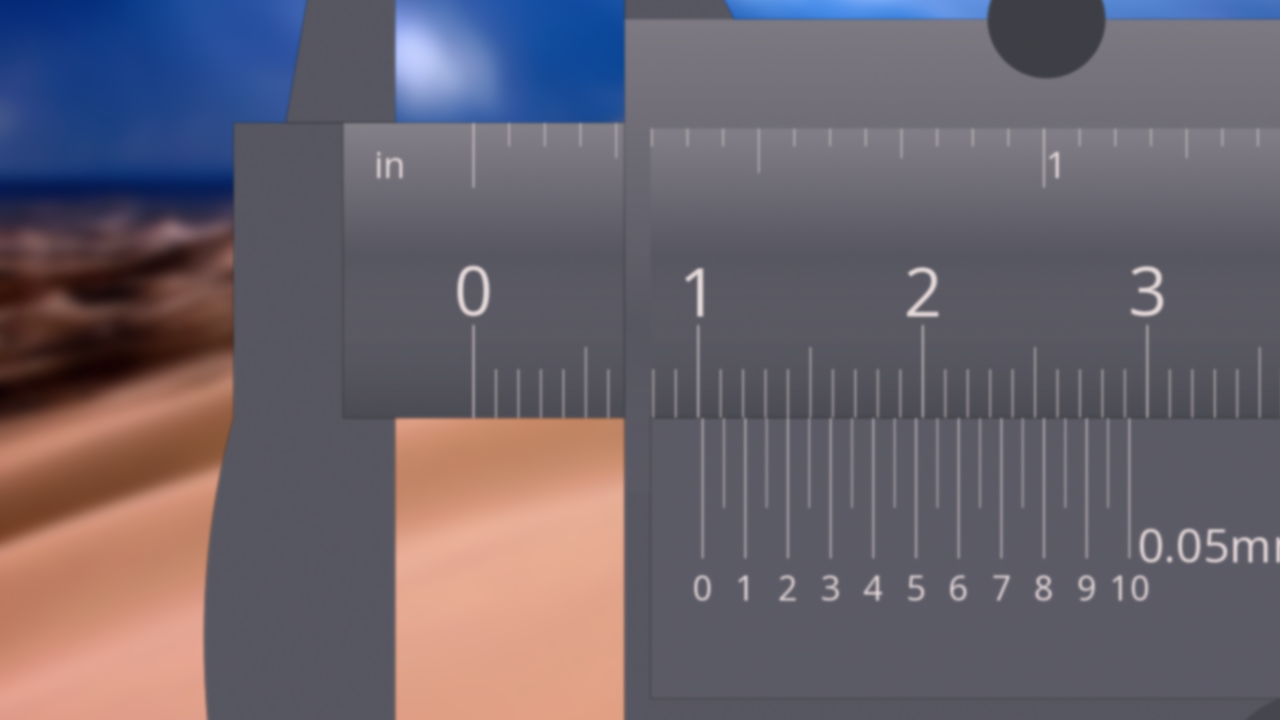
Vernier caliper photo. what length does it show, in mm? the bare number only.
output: 10.2
